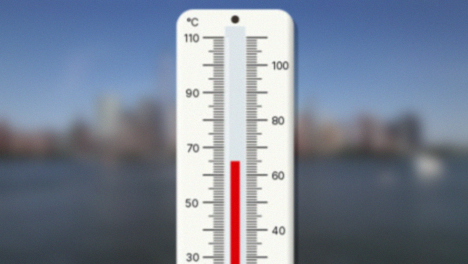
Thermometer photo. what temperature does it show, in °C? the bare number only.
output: 65
